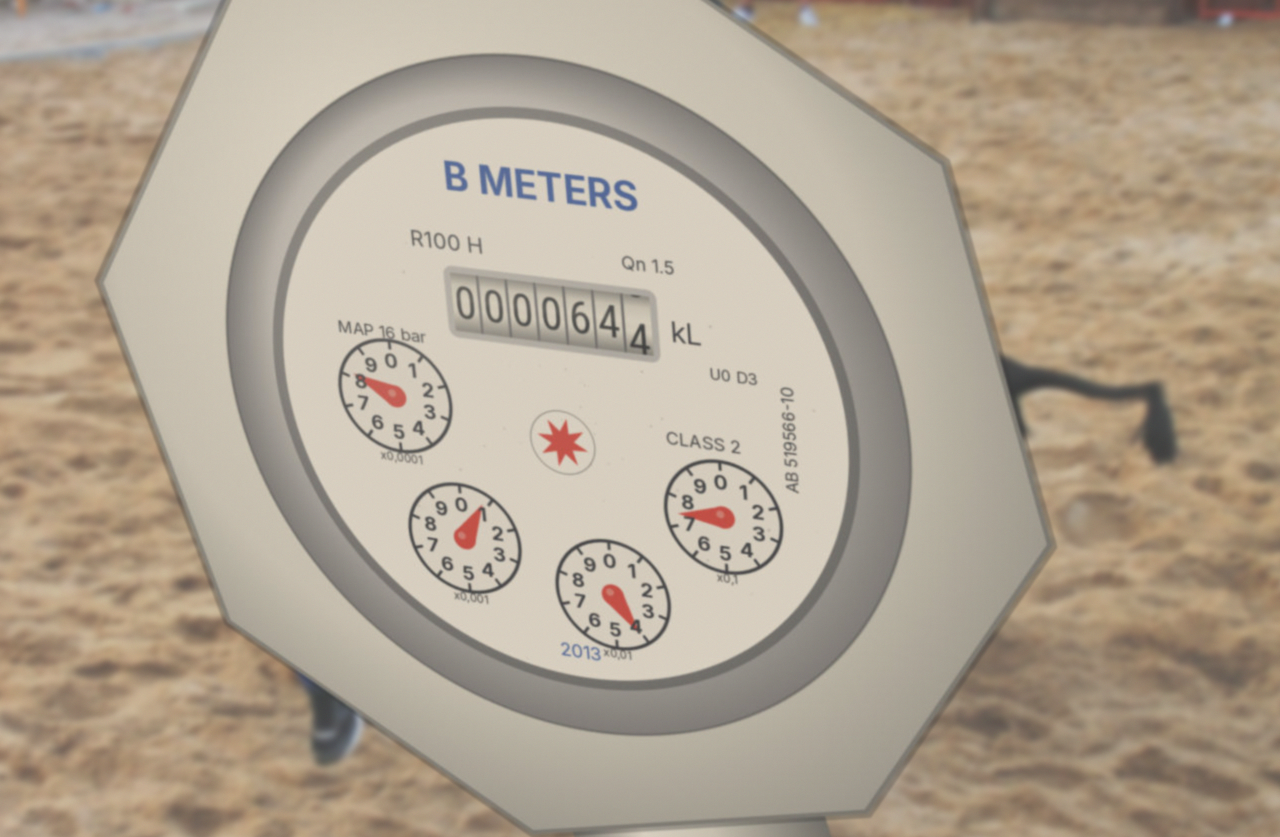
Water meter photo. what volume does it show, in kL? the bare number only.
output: 643.7408
